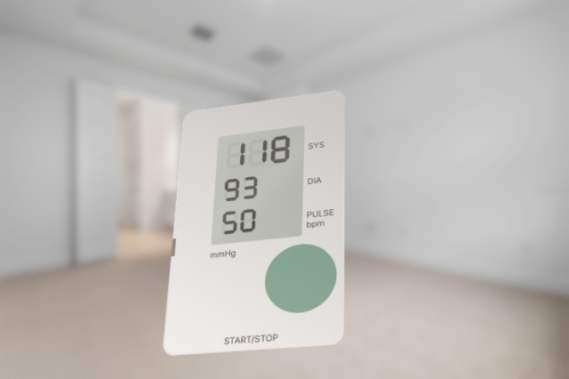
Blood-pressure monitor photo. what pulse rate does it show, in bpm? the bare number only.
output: 50
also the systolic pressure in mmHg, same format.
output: 118
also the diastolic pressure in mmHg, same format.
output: 93
